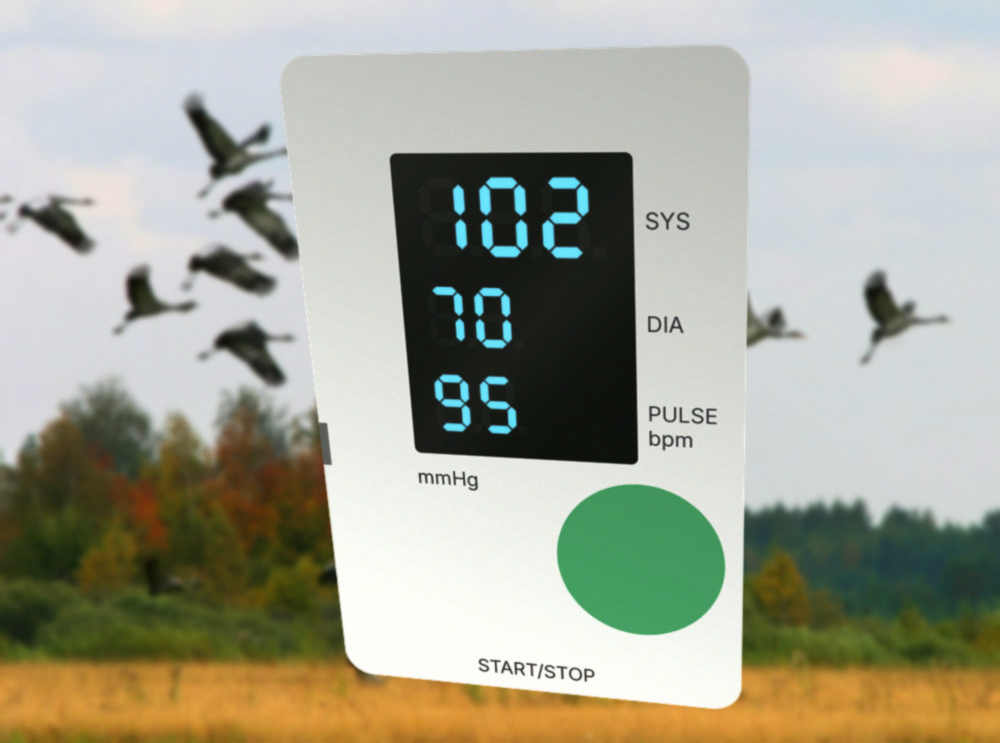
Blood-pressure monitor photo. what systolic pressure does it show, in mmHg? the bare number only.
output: 102
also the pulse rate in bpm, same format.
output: 95
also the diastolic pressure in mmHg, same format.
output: 70
